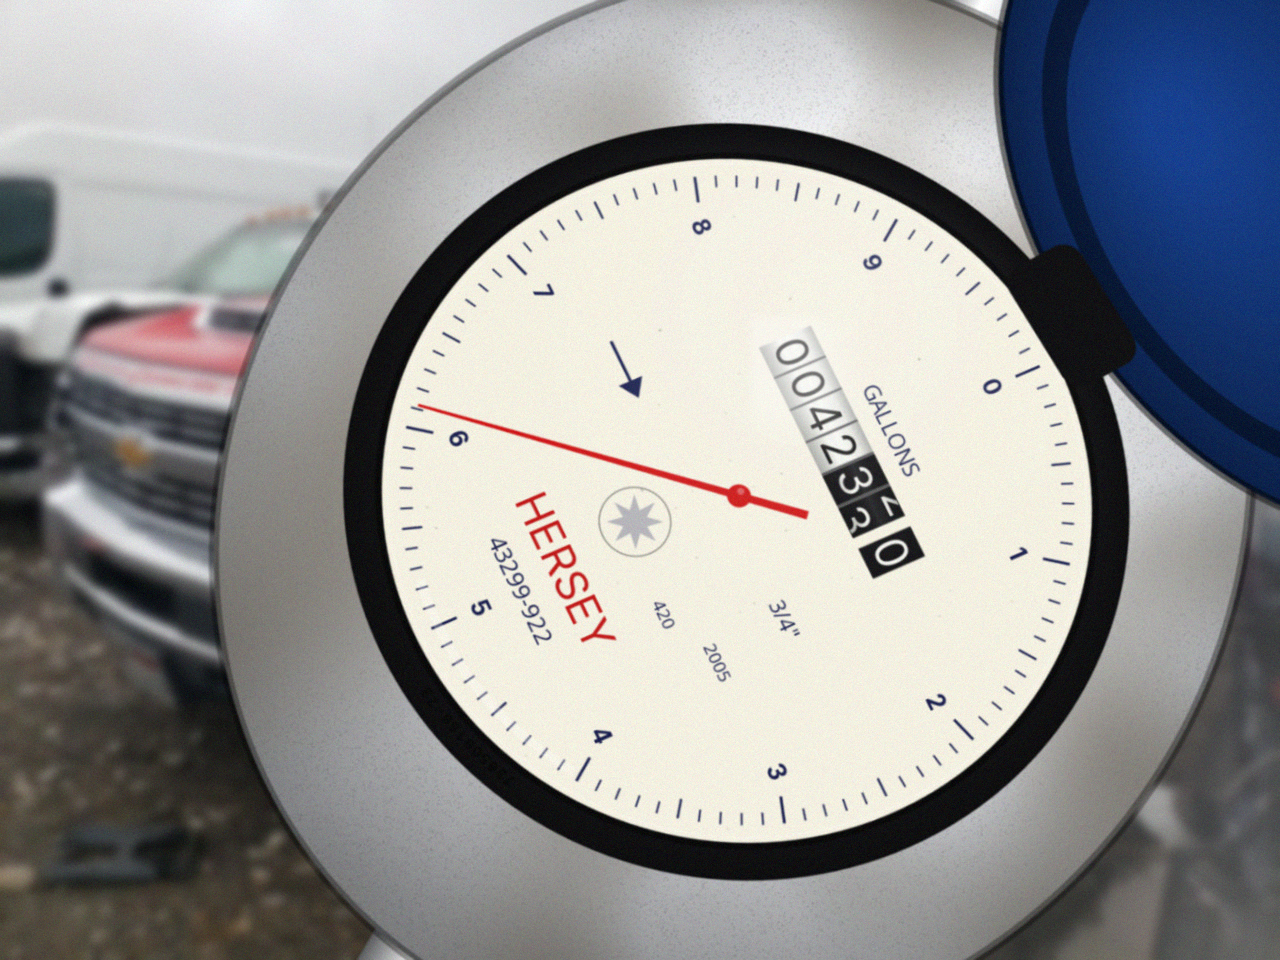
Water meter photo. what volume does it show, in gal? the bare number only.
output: 42326.1
